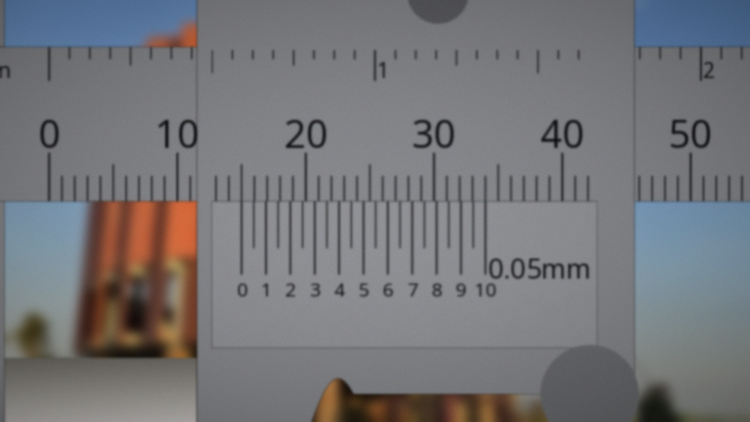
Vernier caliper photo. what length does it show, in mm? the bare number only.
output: 15.0
